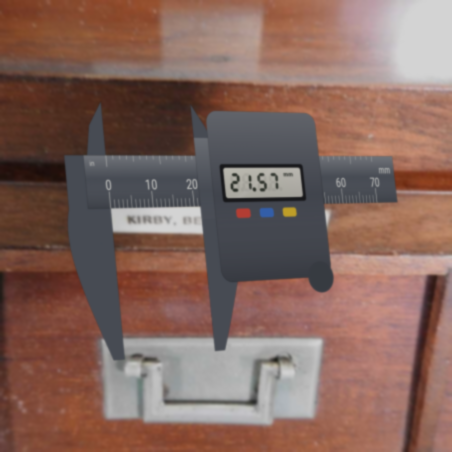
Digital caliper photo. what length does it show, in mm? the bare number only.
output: 21.57
